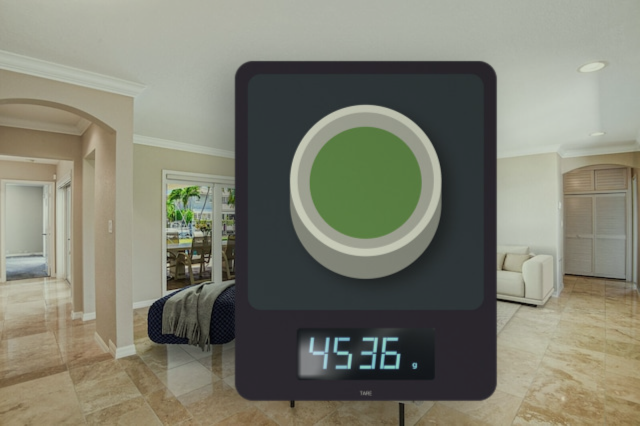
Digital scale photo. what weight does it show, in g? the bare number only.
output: 4536
